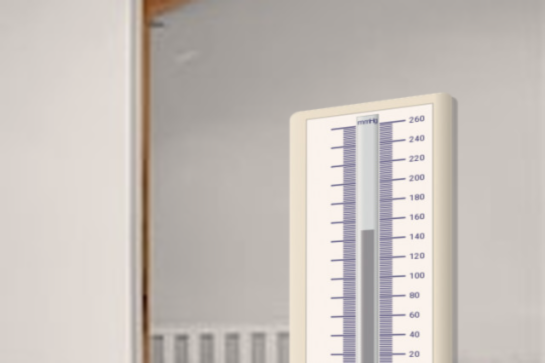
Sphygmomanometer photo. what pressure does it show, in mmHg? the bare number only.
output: 150
